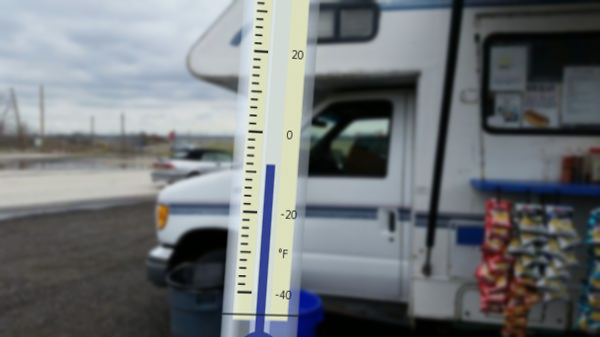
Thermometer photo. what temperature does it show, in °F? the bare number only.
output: -8
